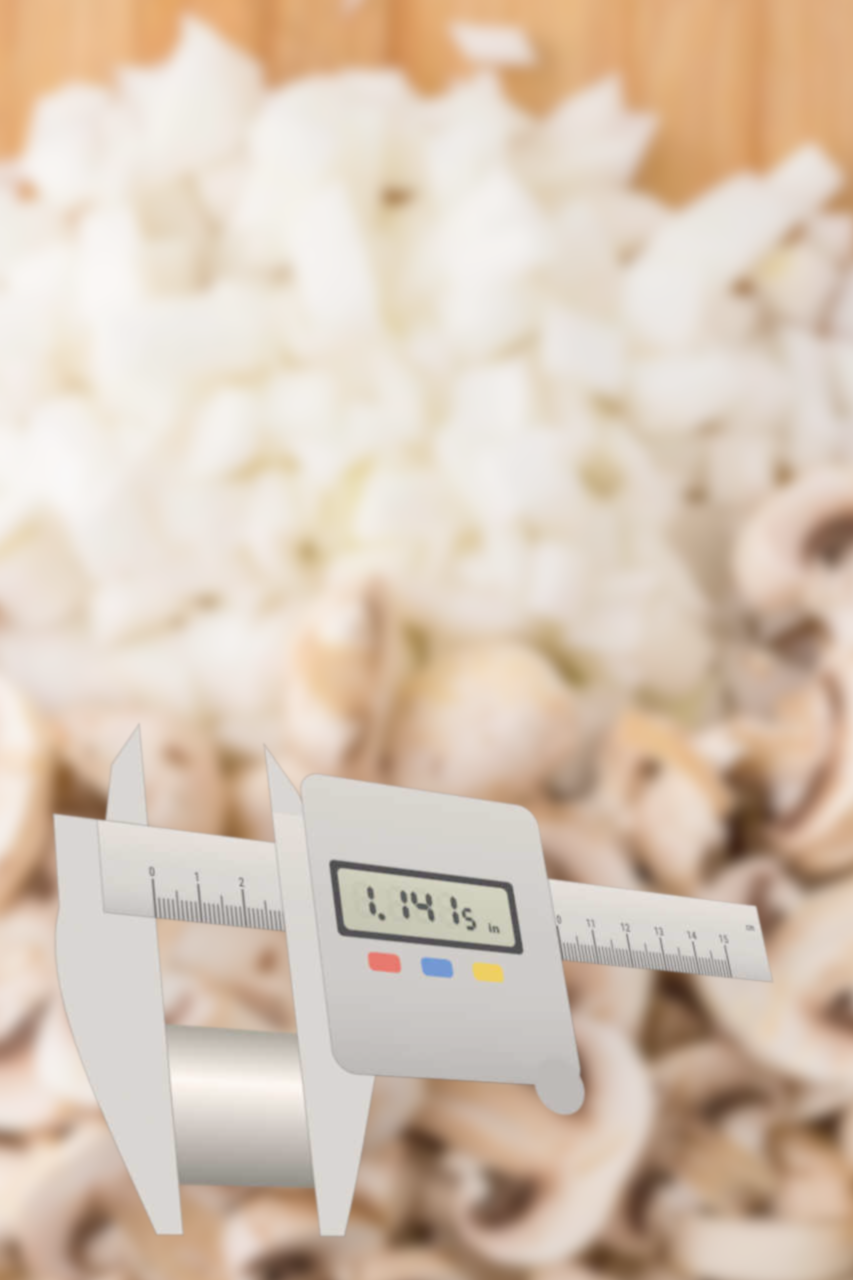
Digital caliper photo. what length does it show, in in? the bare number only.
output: 1.1415
